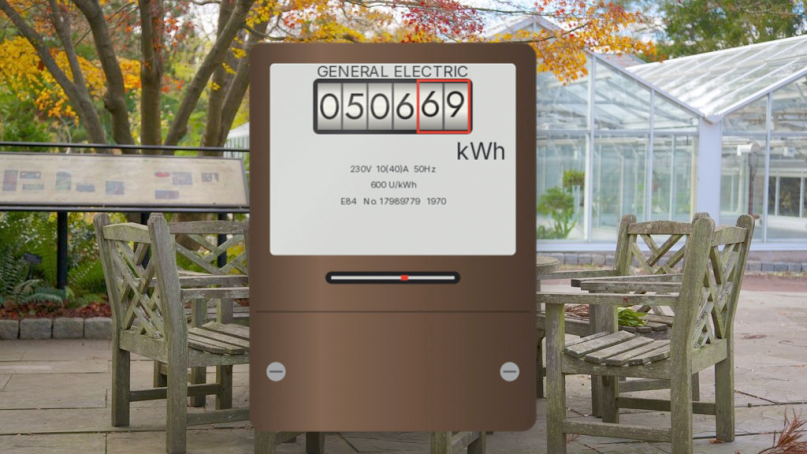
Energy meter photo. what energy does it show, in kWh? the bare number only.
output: 506.69
